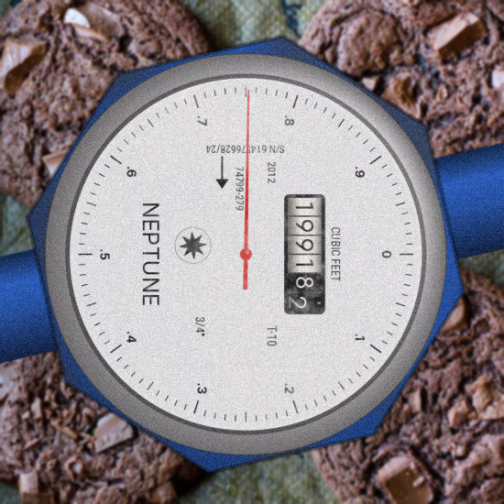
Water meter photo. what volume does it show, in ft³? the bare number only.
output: 199181.75
